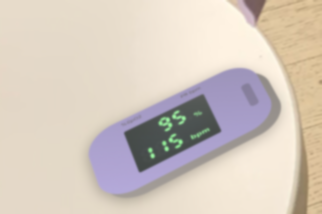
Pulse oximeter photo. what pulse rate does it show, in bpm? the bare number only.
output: 115
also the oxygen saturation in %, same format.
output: 95
